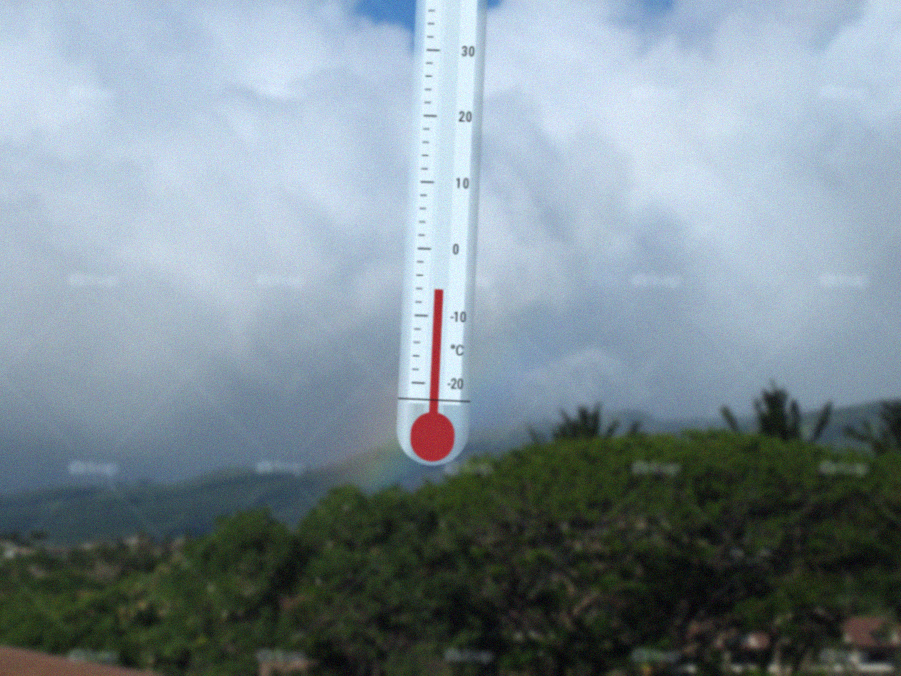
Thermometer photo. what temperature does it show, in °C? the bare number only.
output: -6
